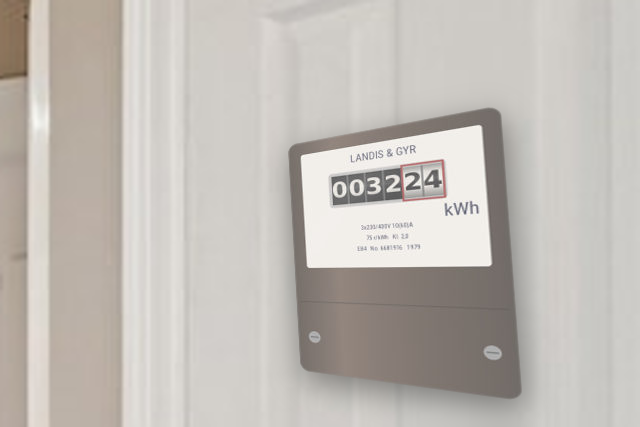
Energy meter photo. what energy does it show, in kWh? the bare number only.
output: 32.24
